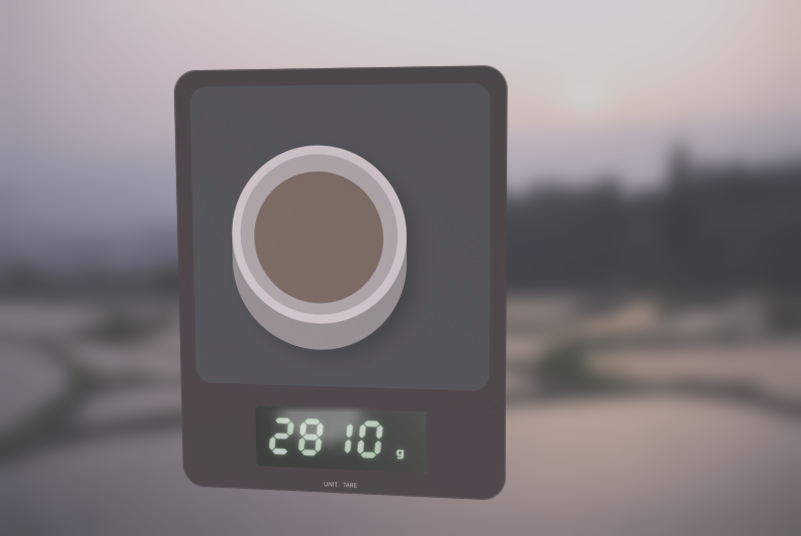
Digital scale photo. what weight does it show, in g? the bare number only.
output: 2810
